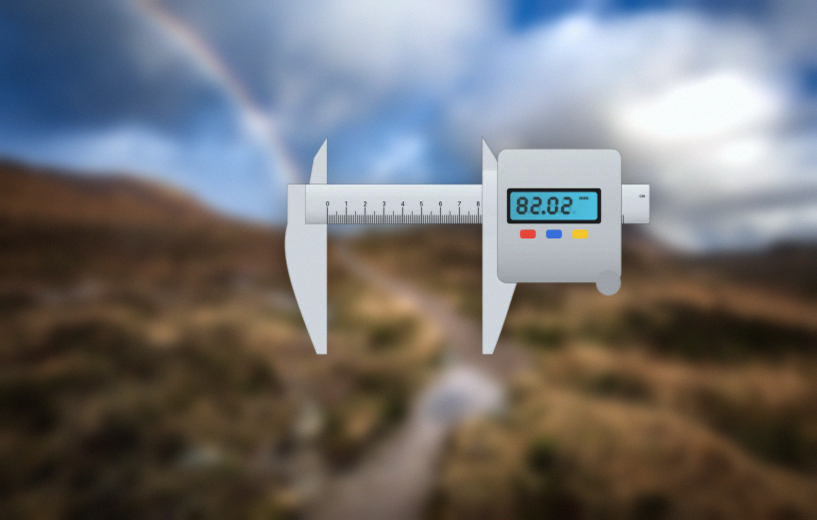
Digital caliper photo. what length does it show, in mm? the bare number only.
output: 82.02
